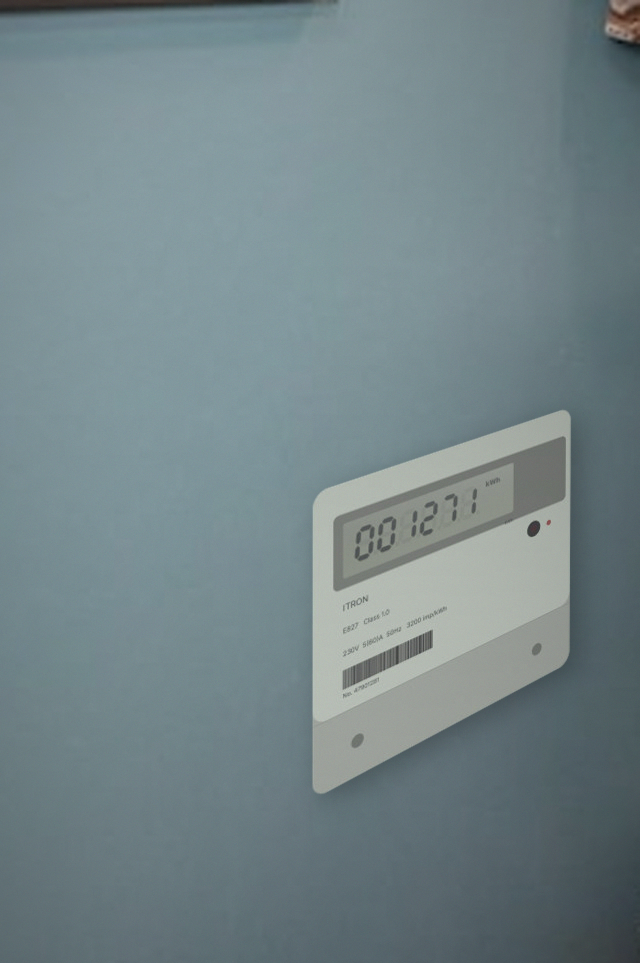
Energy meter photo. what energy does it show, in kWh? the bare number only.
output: 1271
